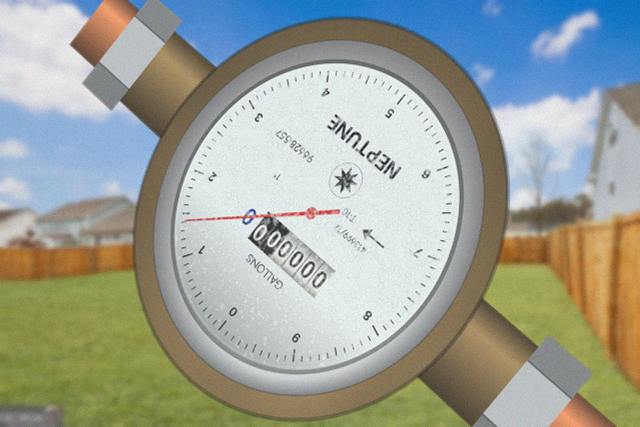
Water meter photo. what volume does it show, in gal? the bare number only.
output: 1.4
